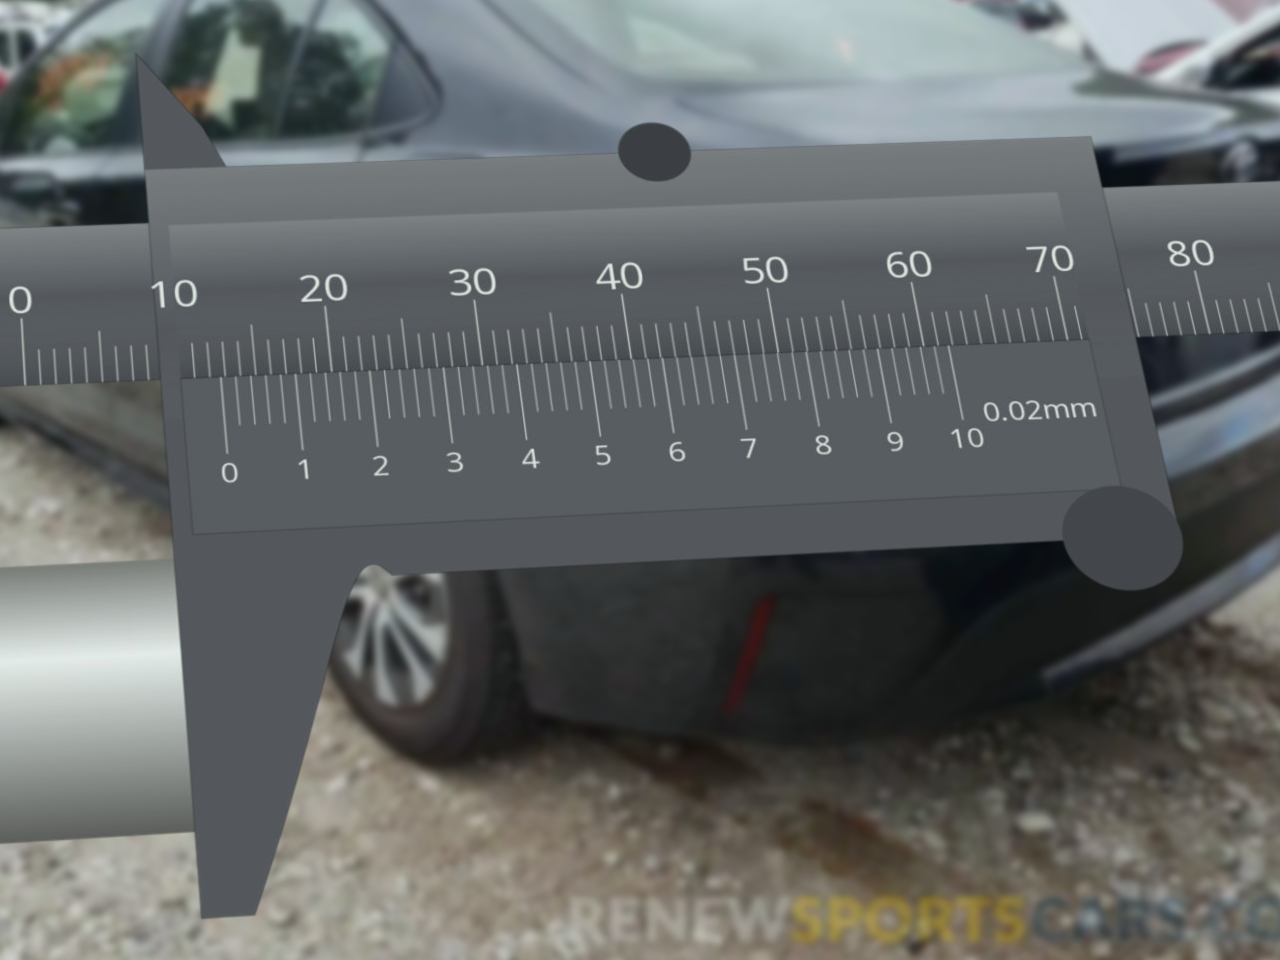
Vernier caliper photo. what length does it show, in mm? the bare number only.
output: 12.7
